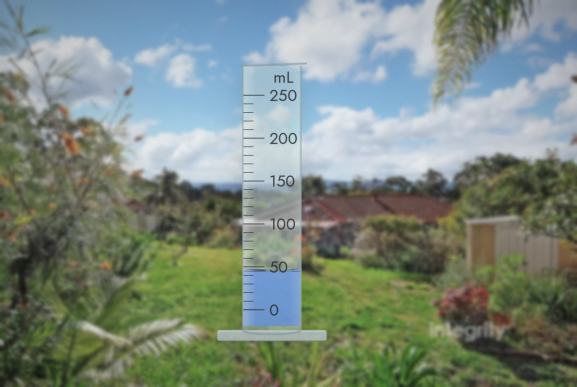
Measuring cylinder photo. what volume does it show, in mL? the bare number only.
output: 45
